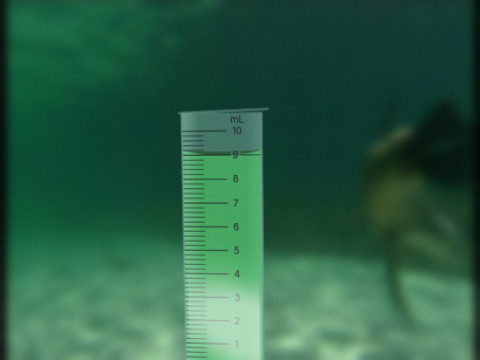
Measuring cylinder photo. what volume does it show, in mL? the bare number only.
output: 9
